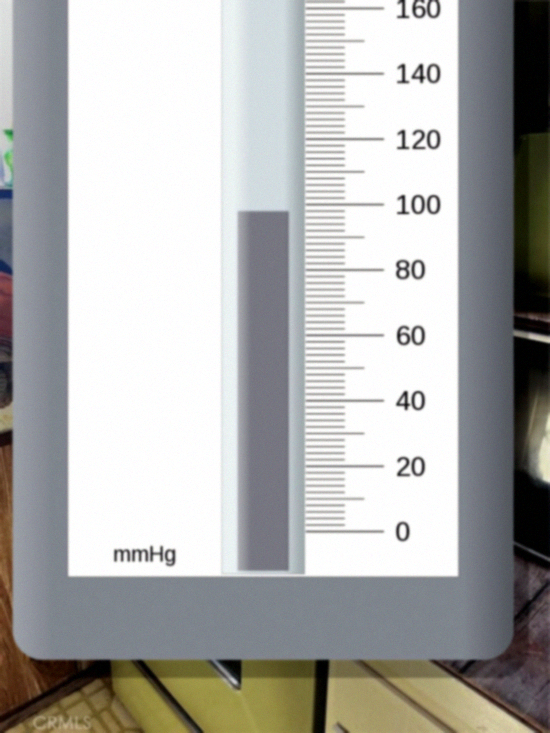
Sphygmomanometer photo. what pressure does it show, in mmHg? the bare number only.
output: 98
